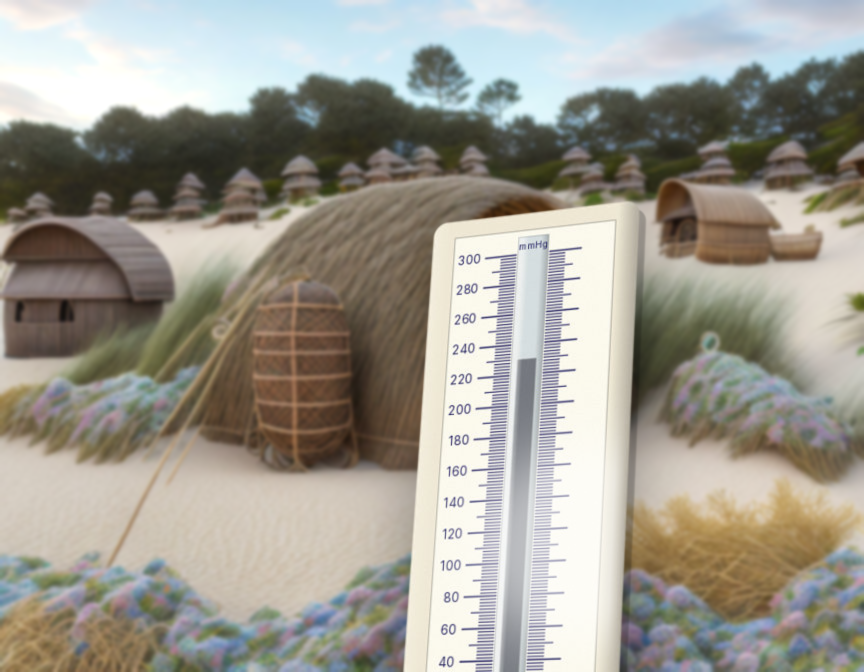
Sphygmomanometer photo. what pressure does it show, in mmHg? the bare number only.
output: 230
